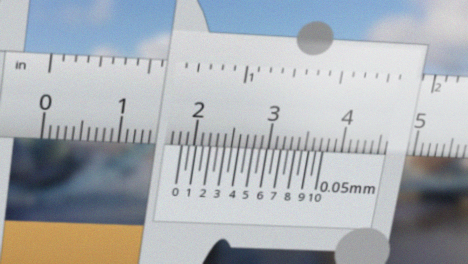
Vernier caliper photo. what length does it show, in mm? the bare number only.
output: 18.4
